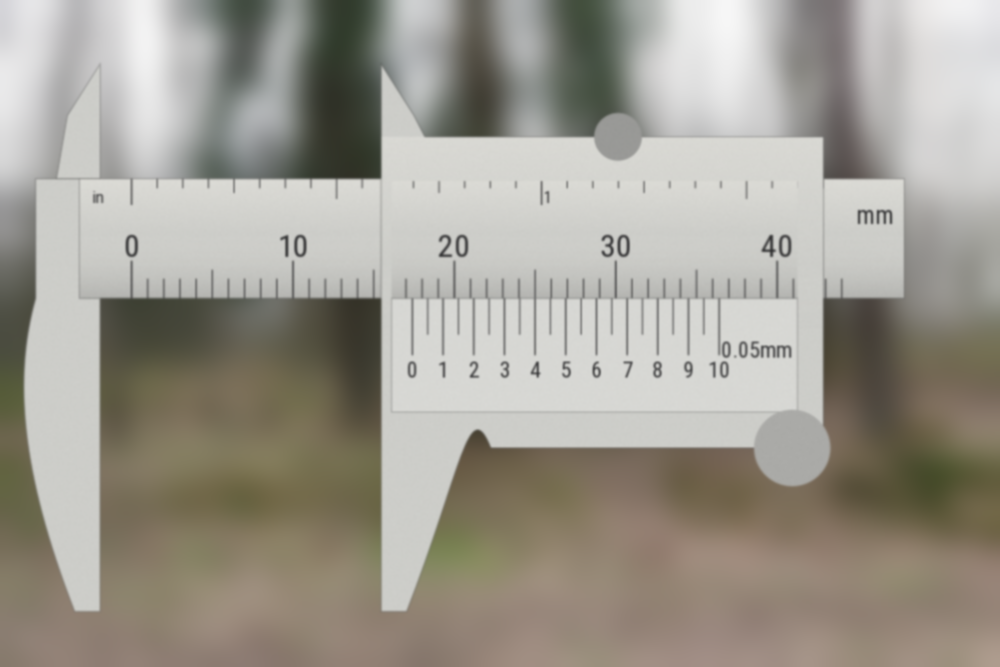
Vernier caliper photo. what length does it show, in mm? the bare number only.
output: 17.4
